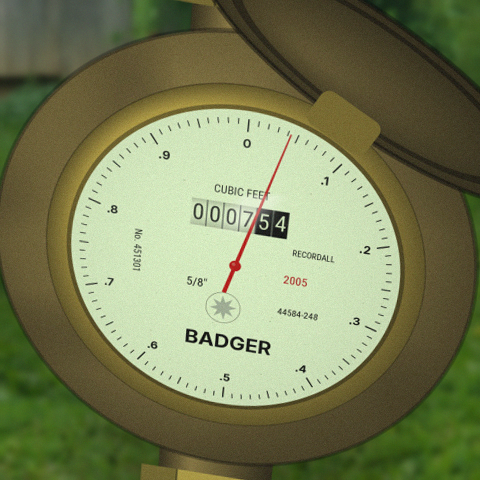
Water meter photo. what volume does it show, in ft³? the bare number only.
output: 754.04
